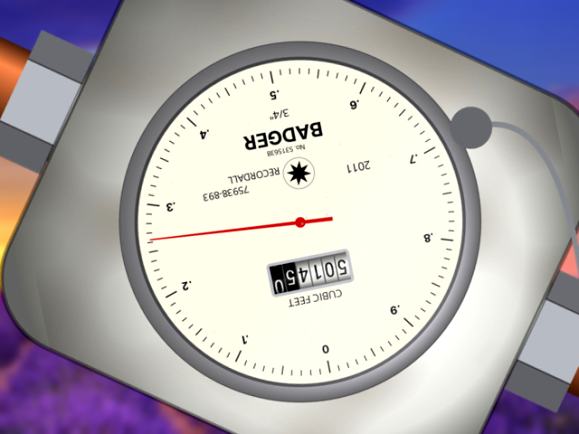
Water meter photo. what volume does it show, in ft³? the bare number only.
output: 501450.26
